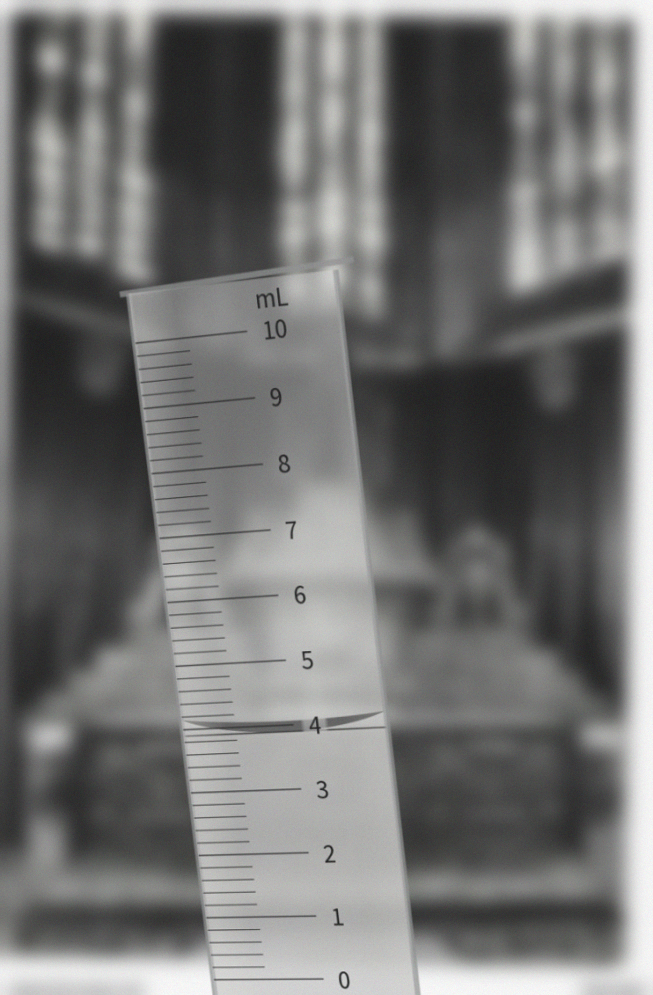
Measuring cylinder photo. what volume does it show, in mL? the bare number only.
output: 3.9
